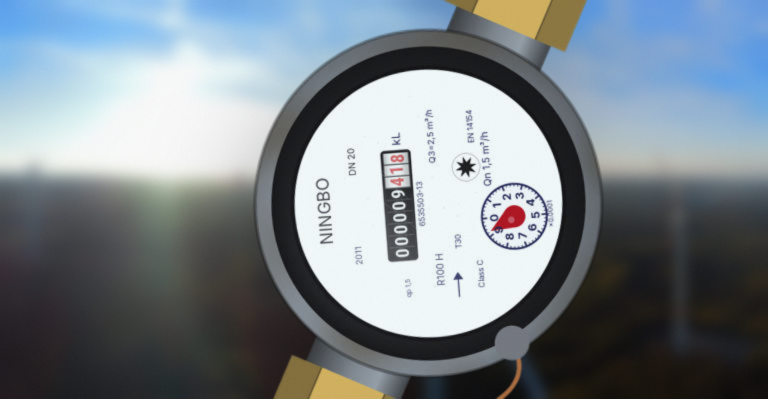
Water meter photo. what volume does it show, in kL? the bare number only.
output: 9.4179
